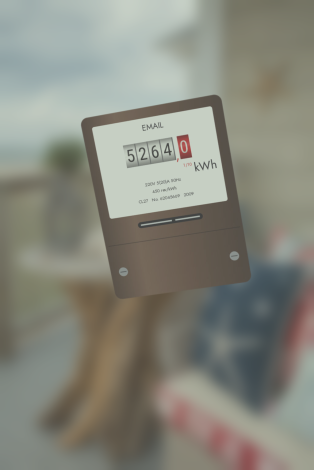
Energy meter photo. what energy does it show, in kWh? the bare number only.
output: 5264.0
